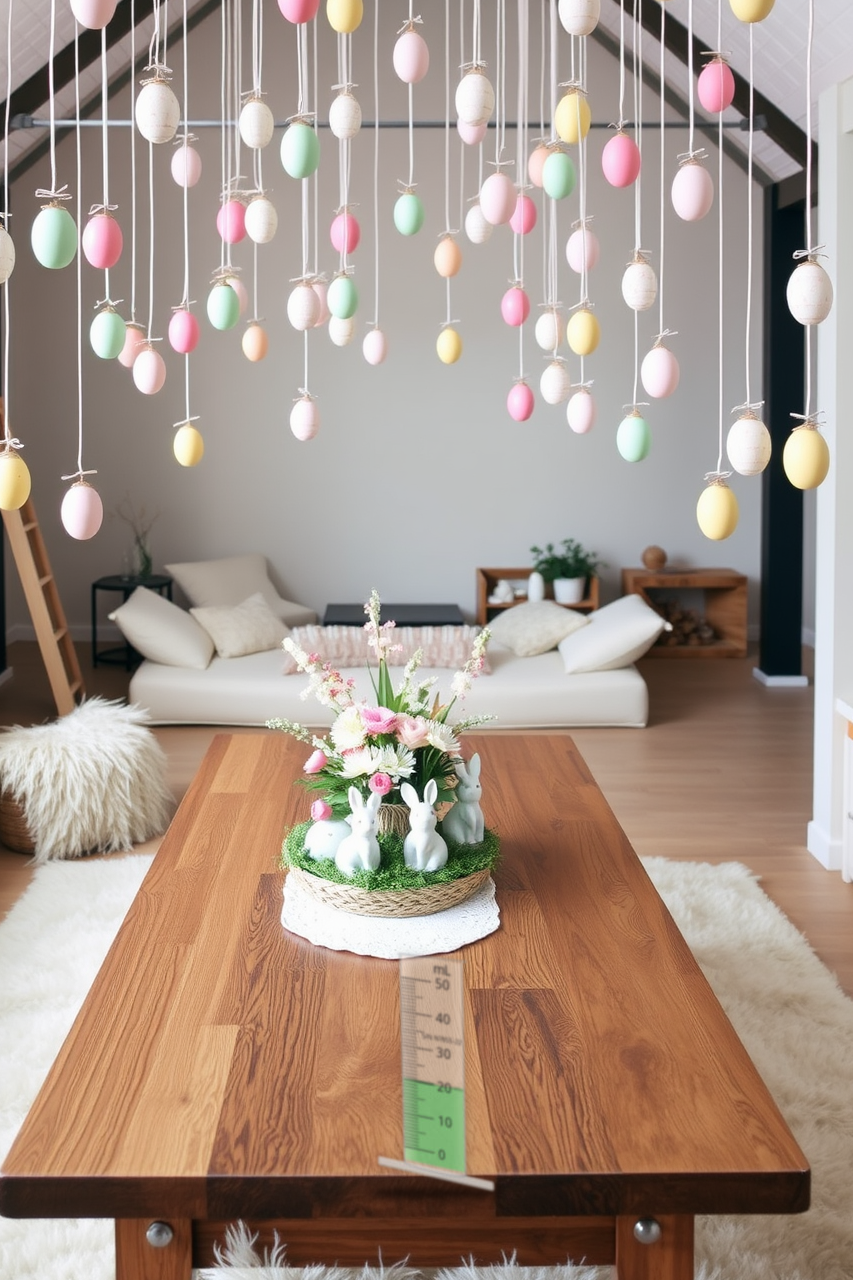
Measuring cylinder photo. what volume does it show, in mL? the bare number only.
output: 20
